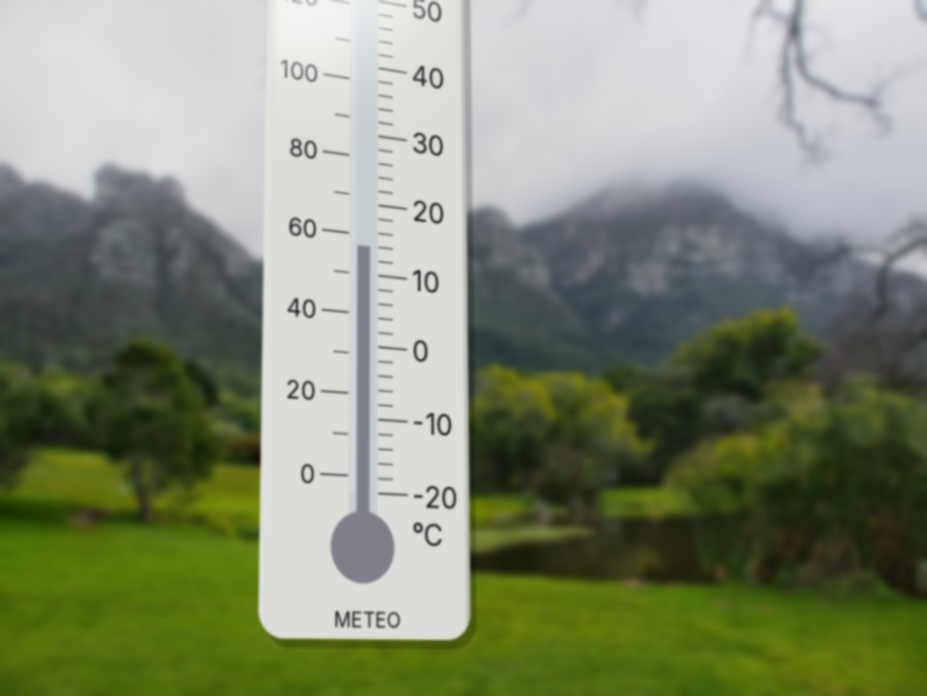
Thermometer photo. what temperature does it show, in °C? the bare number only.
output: 14
